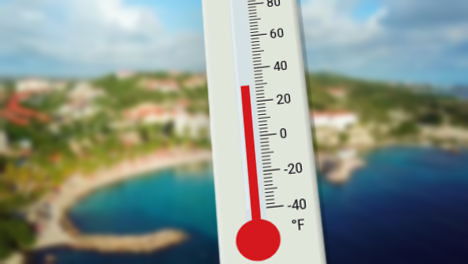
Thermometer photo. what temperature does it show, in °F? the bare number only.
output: 30
